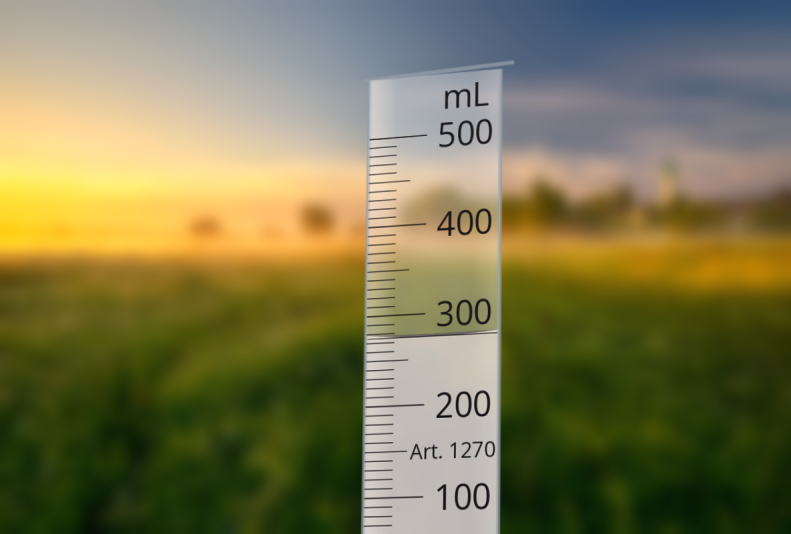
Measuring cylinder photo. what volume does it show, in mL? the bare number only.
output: 275
